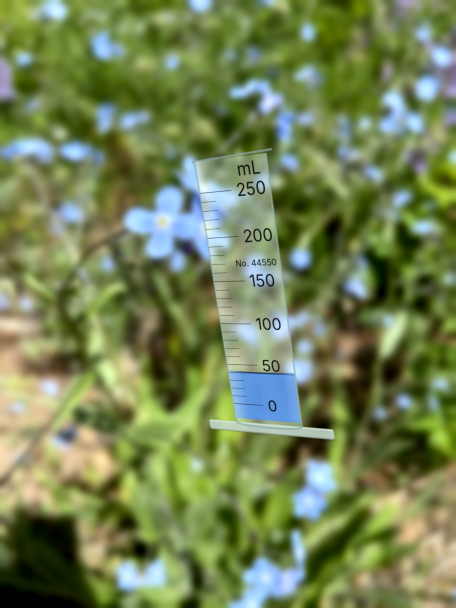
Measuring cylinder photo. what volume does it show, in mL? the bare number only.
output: 40
